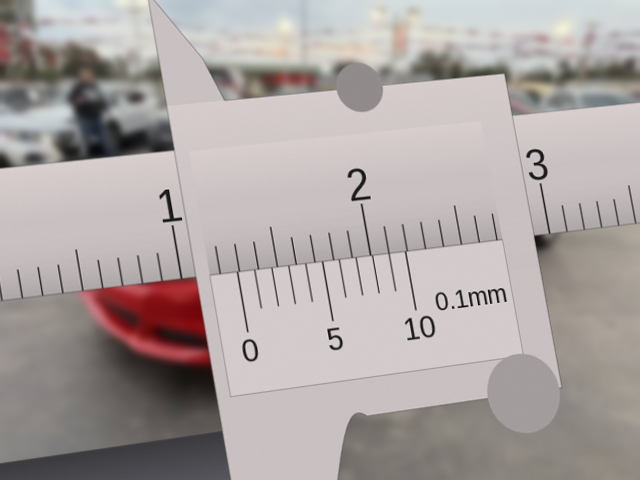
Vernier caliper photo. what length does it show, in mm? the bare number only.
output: 12.9
